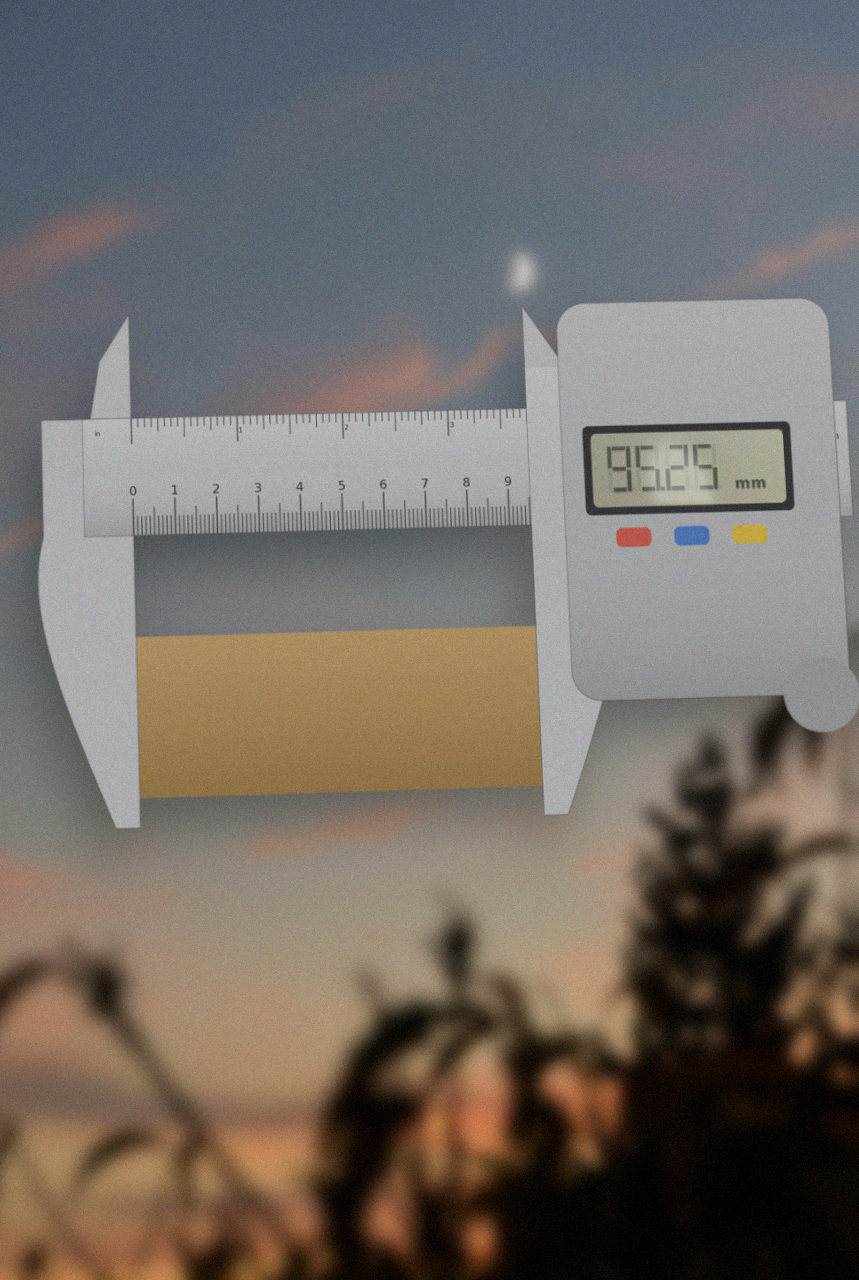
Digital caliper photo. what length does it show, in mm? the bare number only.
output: 95.25
